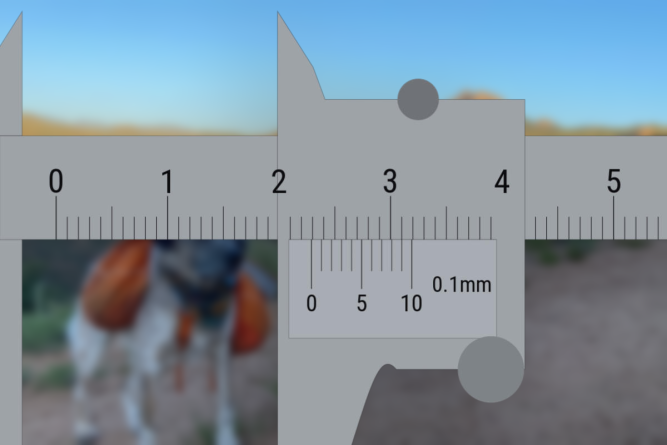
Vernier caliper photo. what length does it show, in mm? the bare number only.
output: 22.9
